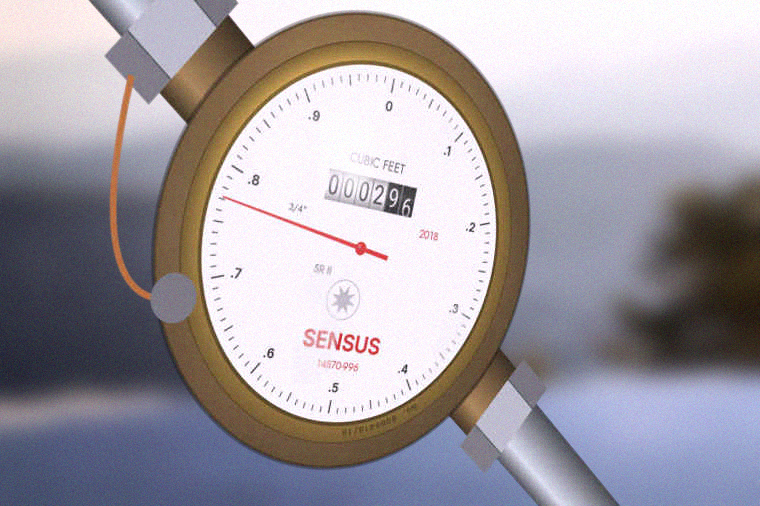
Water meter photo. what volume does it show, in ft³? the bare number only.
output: 295.77
